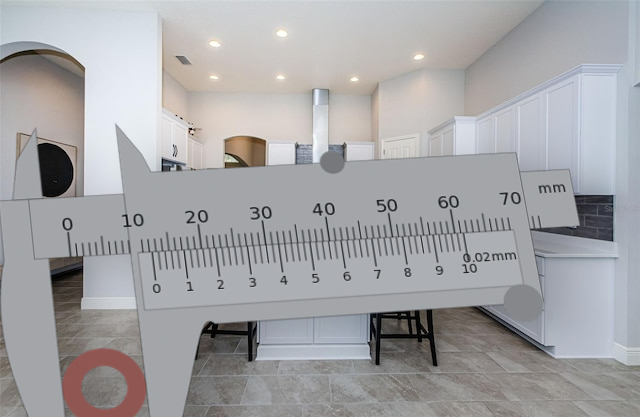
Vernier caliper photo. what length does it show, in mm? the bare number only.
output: 12.4
